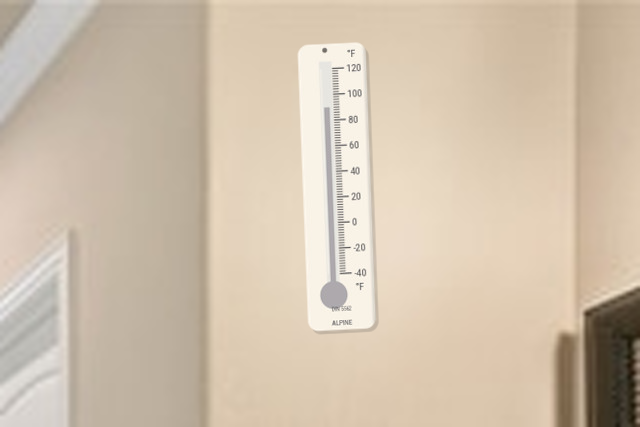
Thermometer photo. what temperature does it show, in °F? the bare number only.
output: 90
